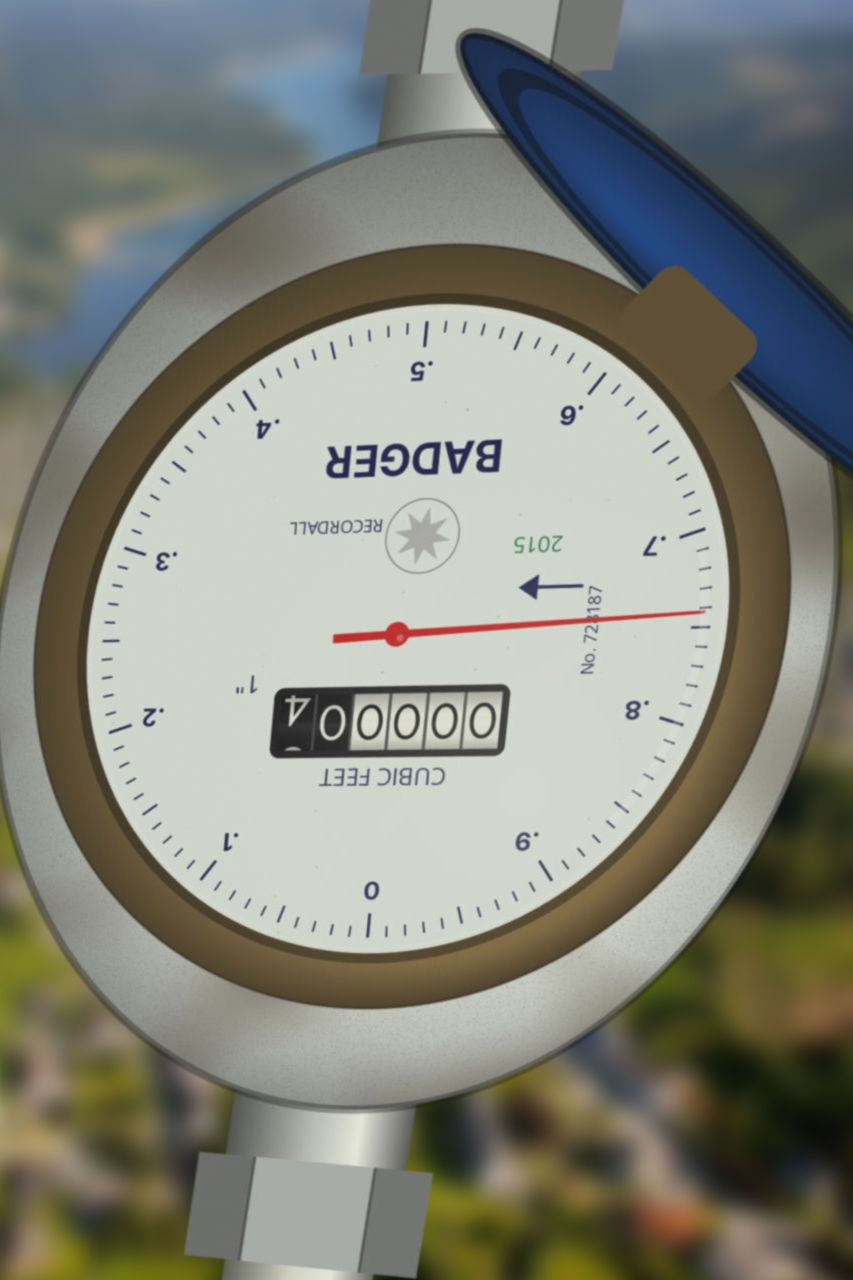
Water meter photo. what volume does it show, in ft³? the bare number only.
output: 3.74
